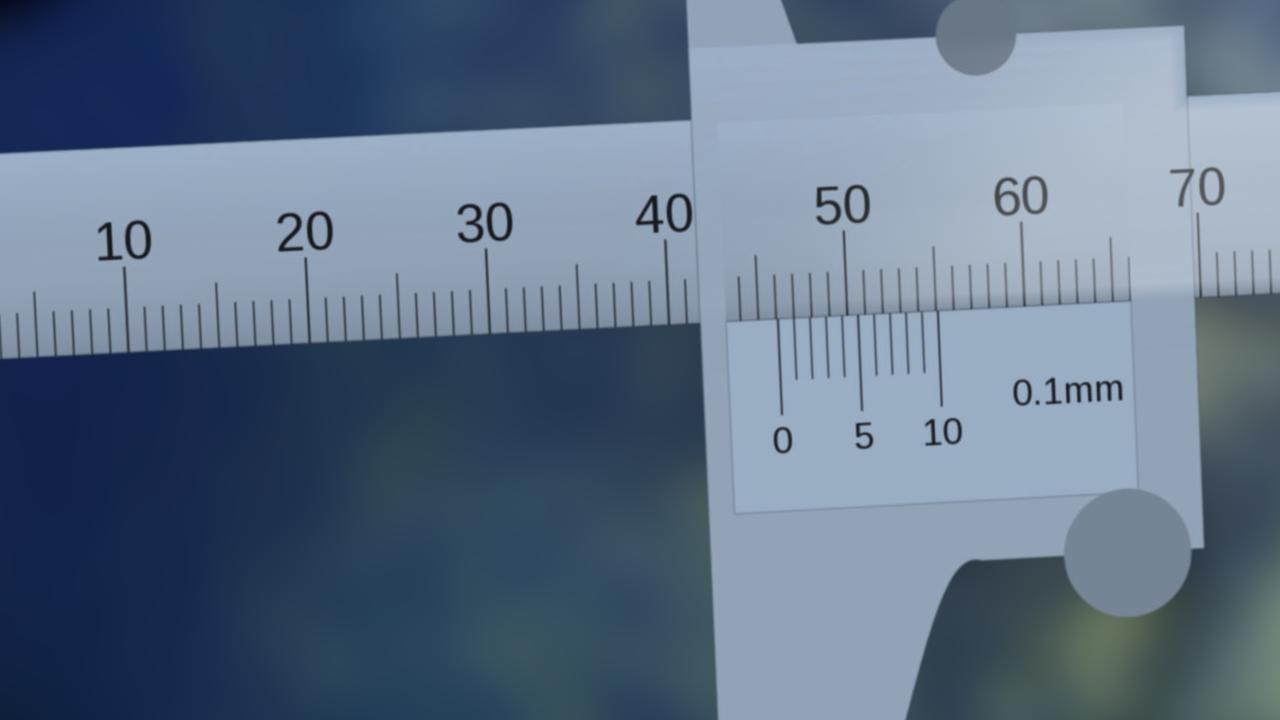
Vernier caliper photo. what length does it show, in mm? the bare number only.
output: 46.1
